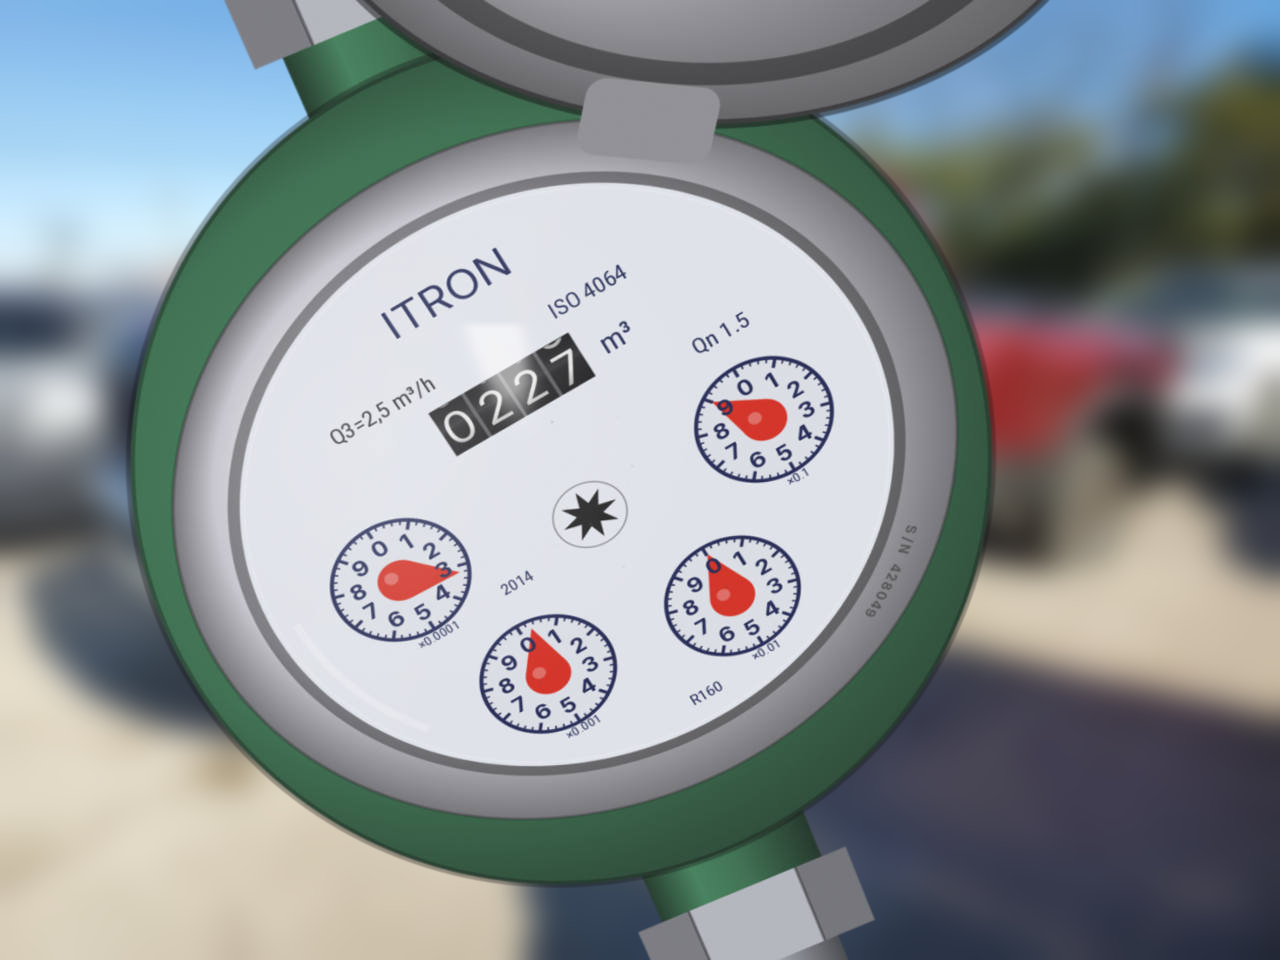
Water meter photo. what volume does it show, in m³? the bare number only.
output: 226.9003
